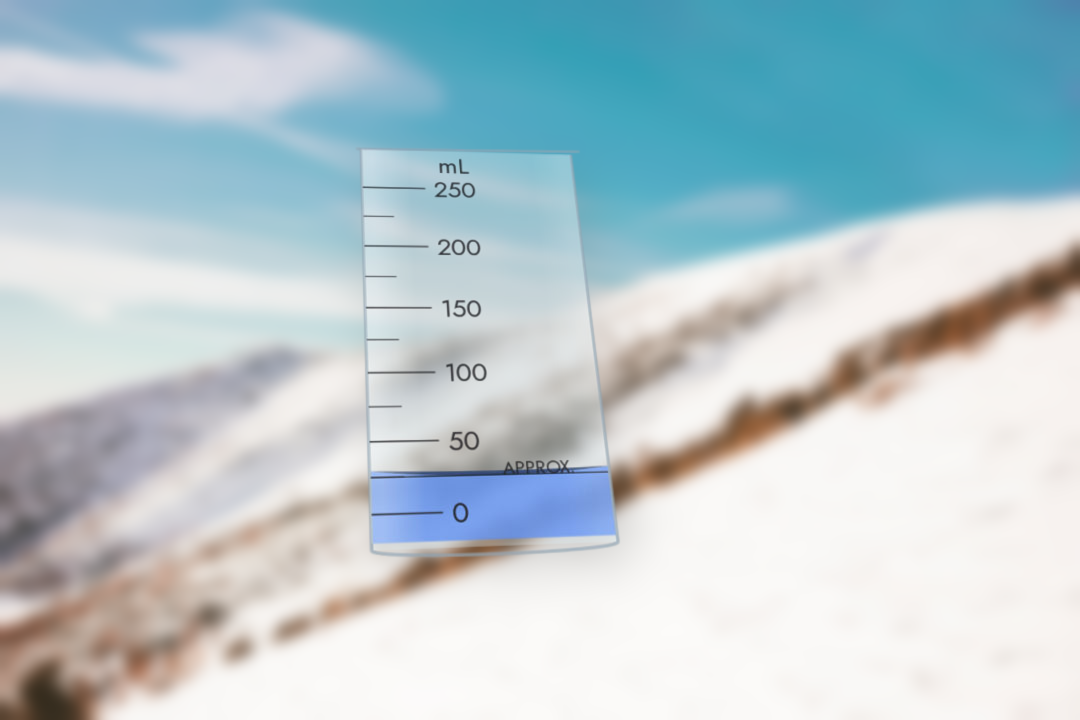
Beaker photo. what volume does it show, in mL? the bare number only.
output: 25
